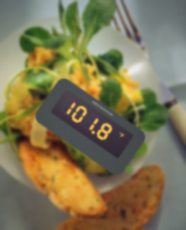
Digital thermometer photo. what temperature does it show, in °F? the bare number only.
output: 101.8
